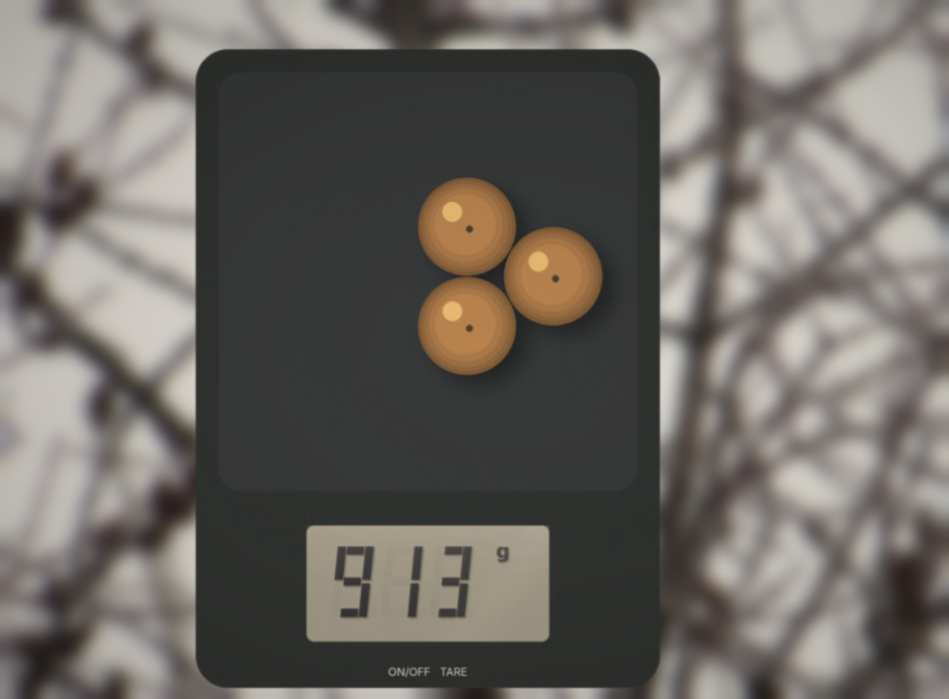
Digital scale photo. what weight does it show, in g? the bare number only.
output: 913
